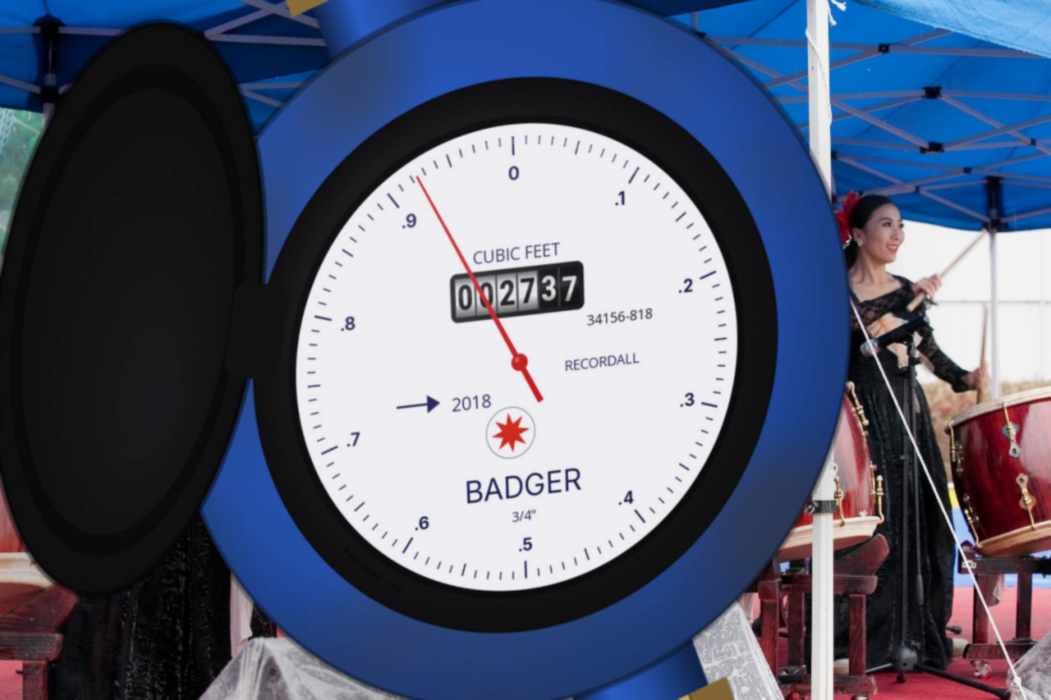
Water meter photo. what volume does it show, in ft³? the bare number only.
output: 2736.92
